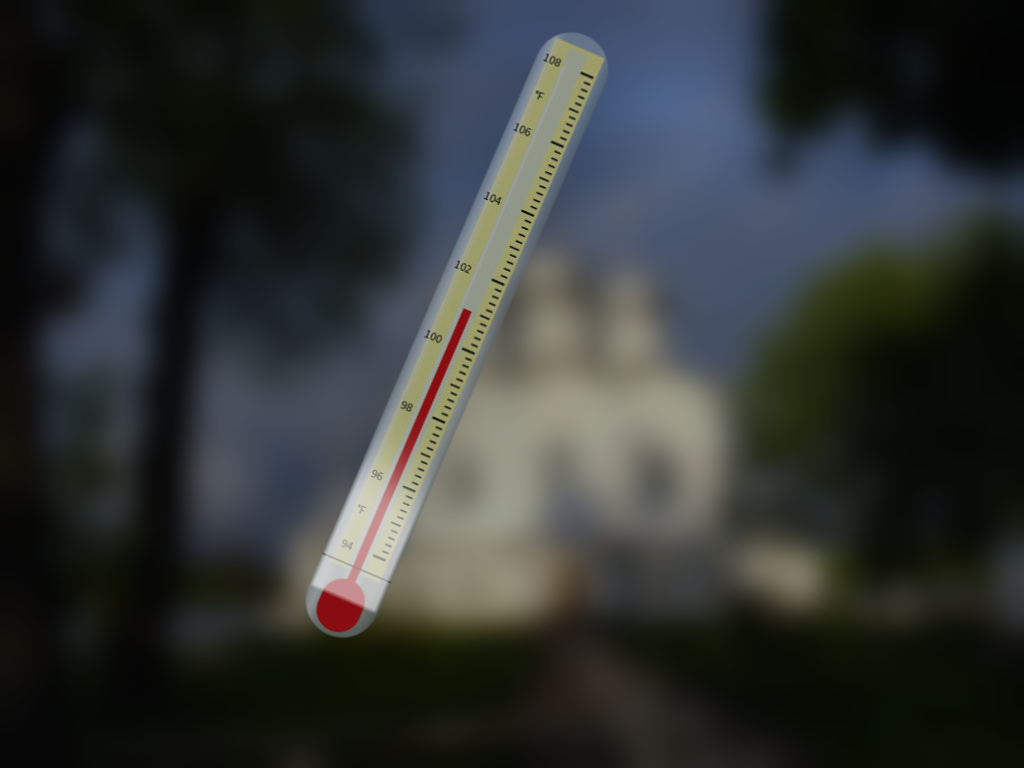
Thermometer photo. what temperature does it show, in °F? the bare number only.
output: 101
